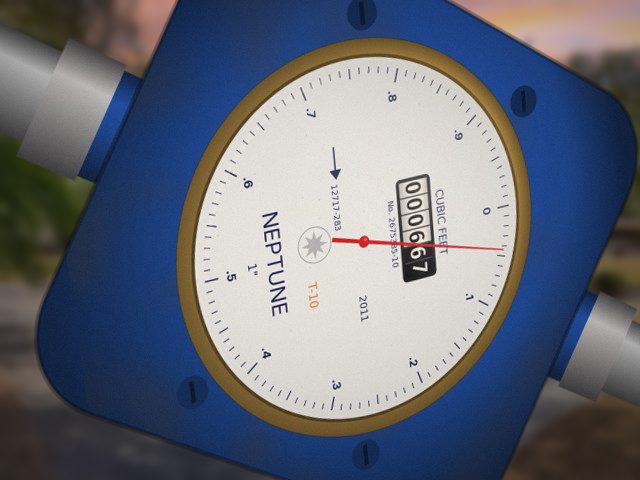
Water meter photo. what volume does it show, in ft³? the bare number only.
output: 667.04
